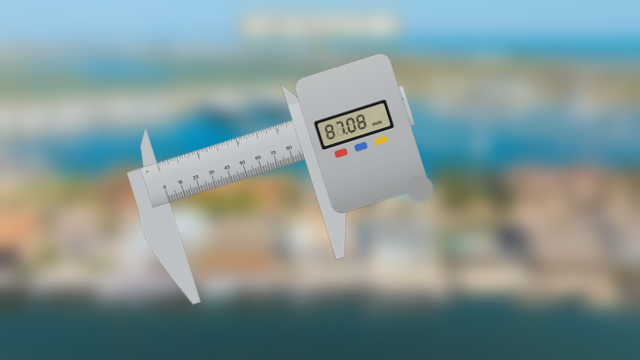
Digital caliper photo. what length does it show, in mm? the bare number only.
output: 87.08
